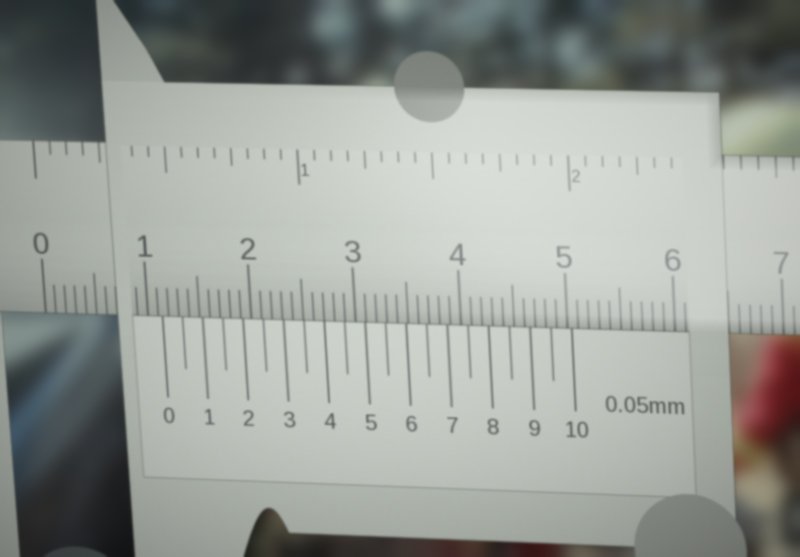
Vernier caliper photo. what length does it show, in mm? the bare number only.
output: 11.4
